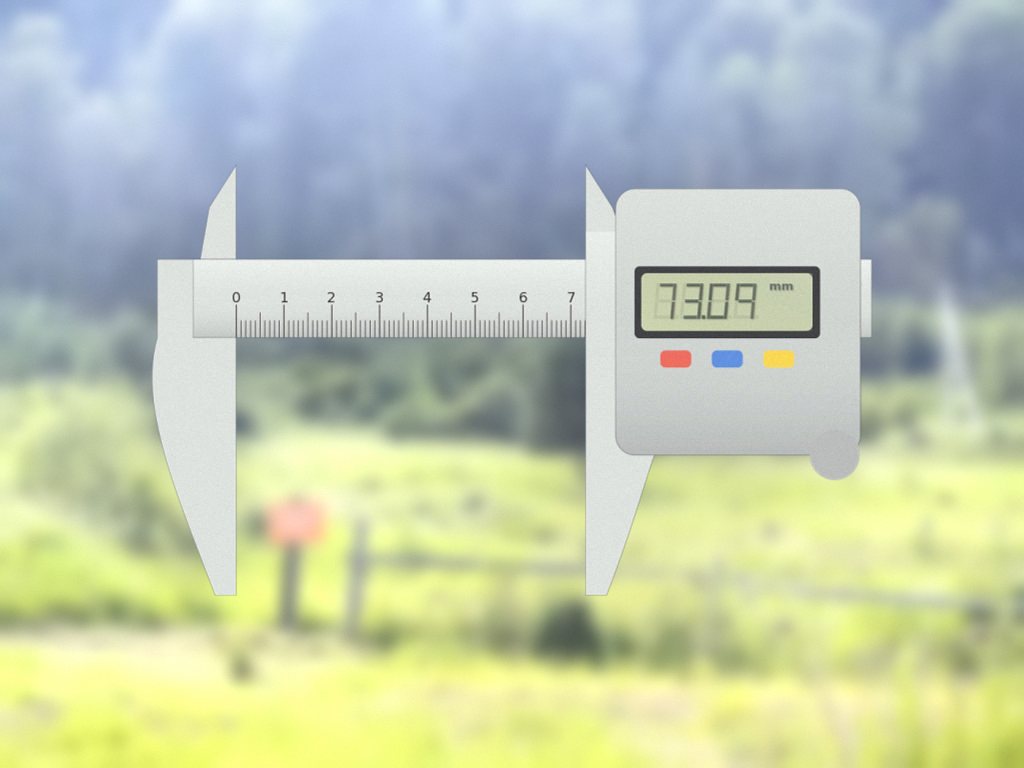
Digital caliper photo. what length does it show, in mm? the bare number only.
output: 73.09
